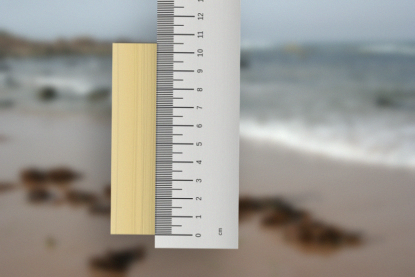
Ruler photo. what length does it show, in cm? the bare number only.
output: 10.5
